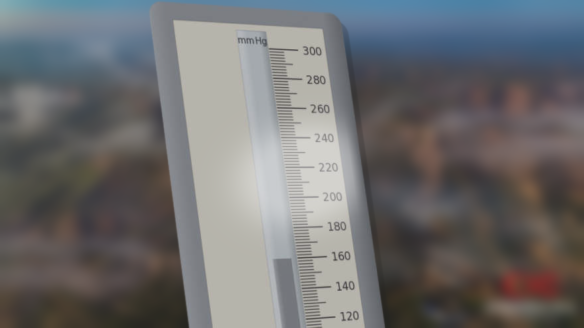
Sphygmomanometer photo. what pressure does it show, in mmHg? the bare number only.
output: 160
